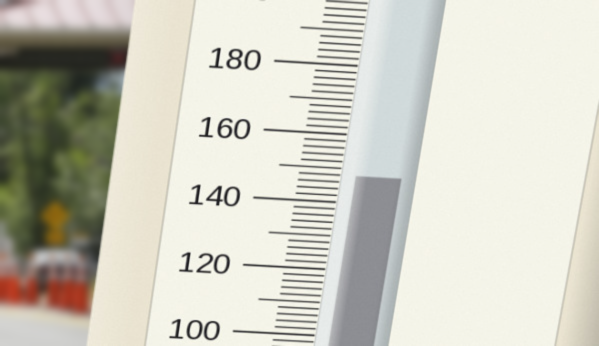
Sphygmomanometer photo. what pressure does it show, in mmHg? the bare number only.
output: 148
